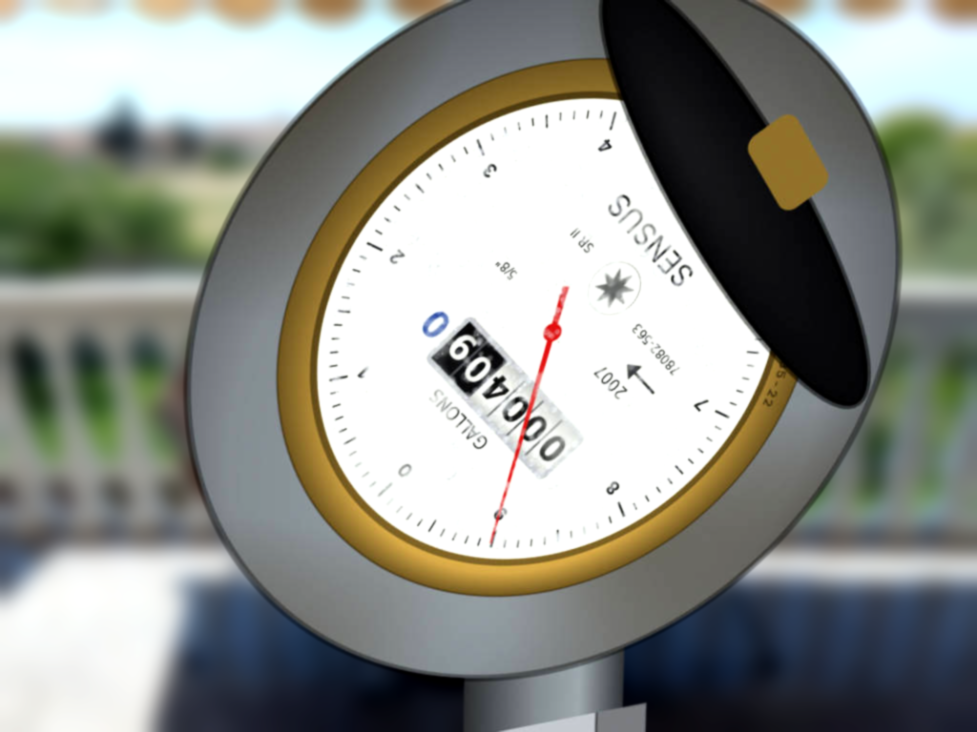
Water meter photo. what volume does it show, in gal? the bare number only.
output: 4089.0
